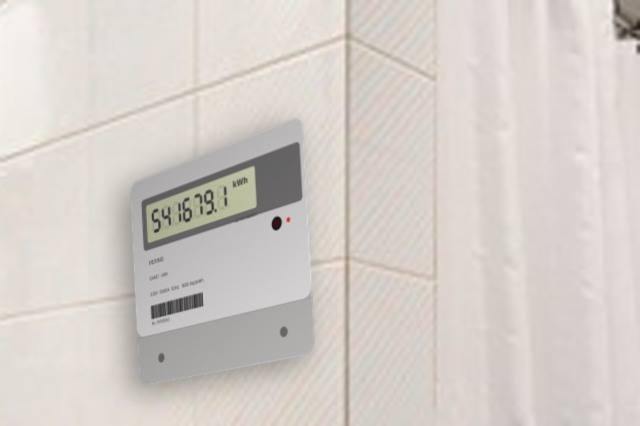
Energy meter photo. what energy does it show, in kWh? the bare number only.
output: 541679.1
